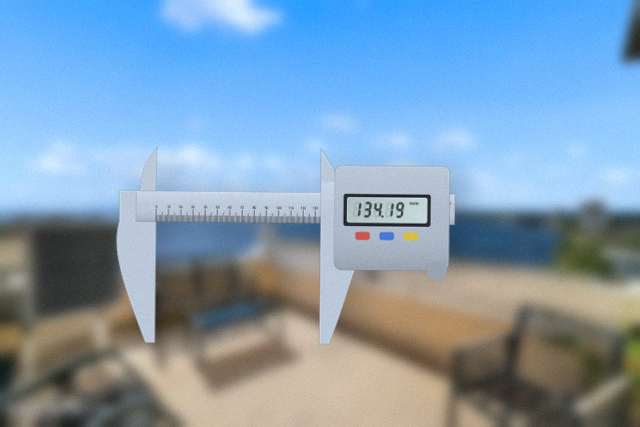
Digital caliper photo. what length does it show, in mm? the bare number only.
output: 134.19
